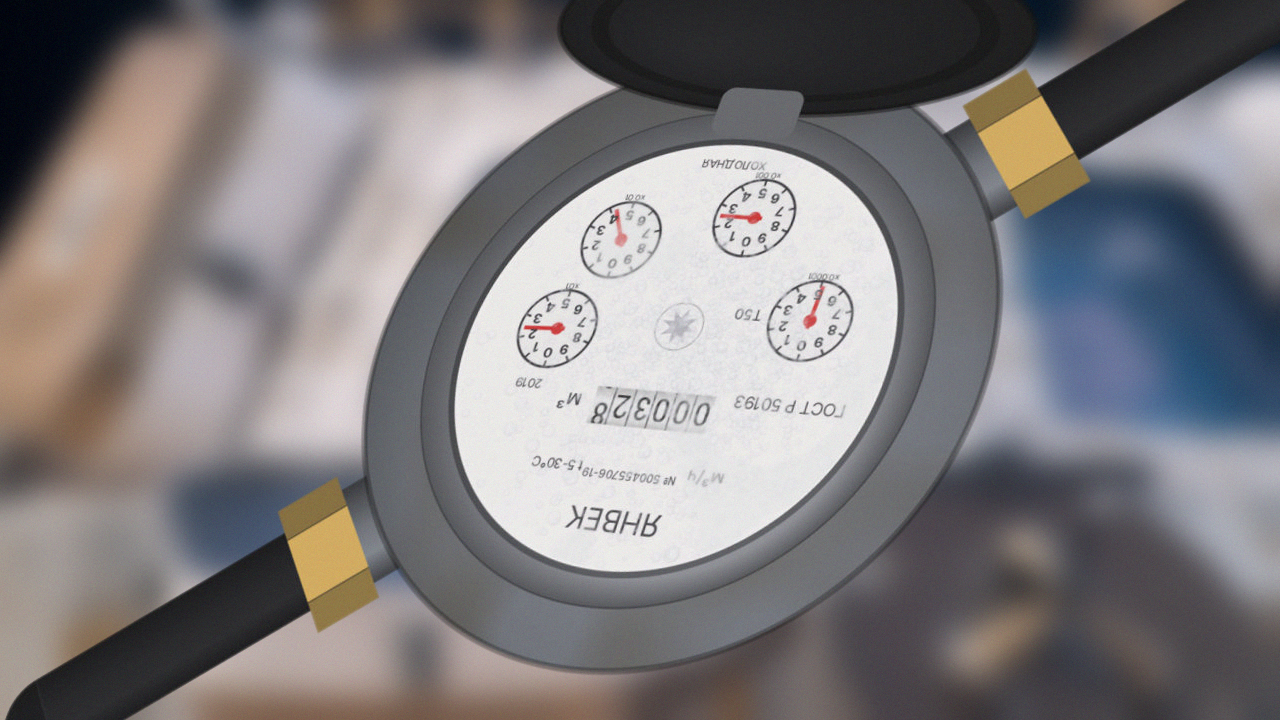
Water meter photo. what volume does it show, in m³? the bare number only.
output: 328.2425
